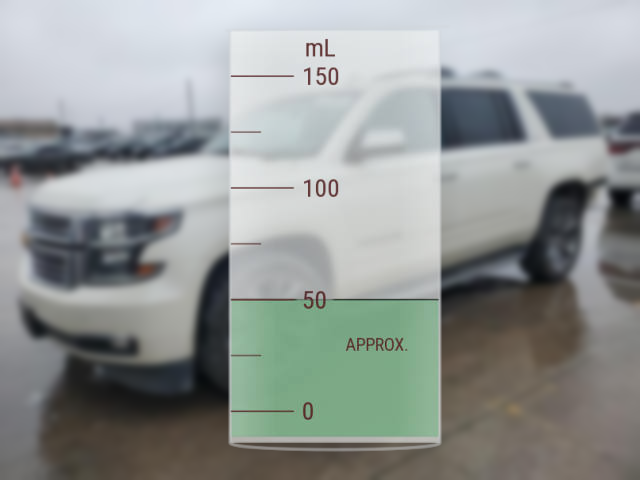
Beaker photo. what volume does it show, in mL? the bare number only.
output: 50
